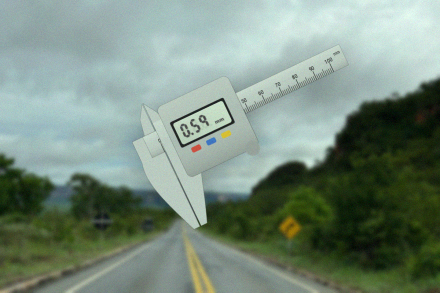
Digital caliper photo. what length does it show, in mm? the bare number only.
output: 0.59
